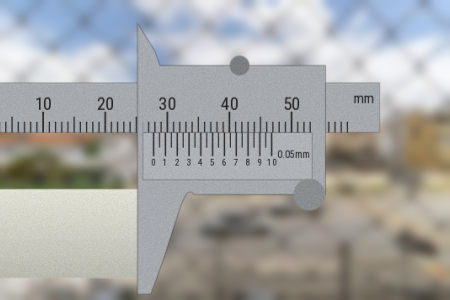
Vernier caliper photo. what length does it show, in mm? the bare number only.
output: 27.8
